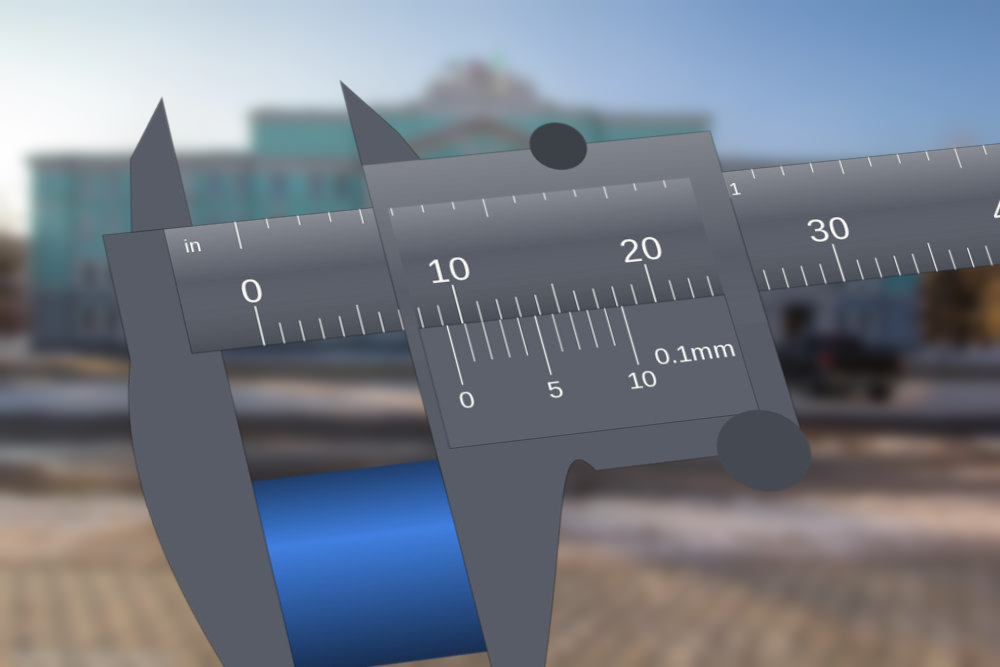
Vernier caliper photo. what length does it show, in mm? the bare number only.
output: 9.2
